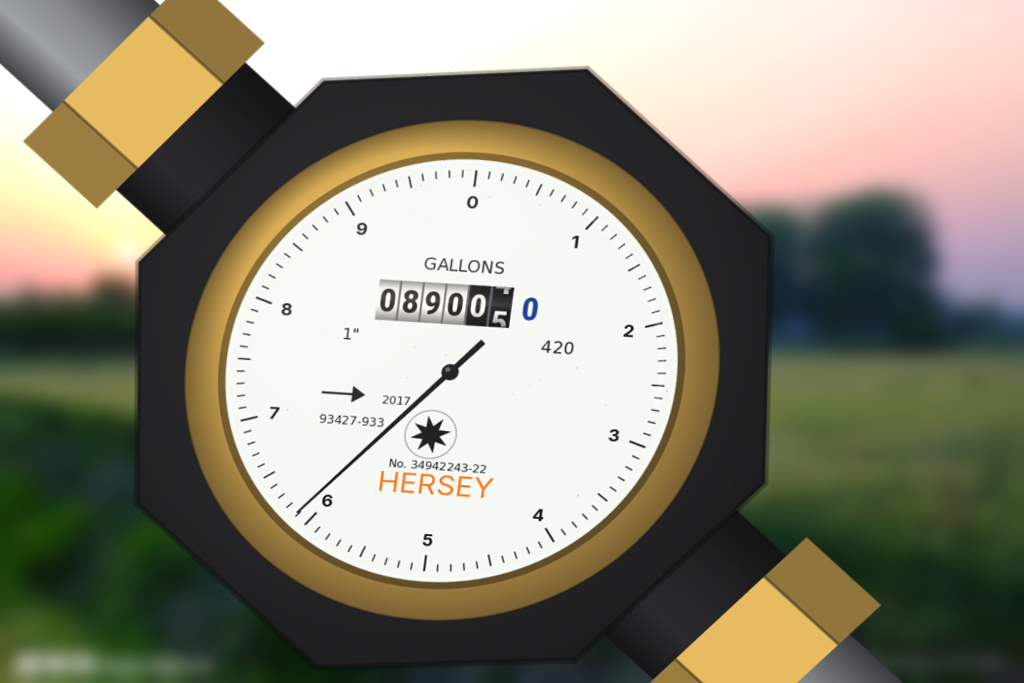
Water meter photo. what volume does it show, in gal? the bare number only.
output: 890046.1
